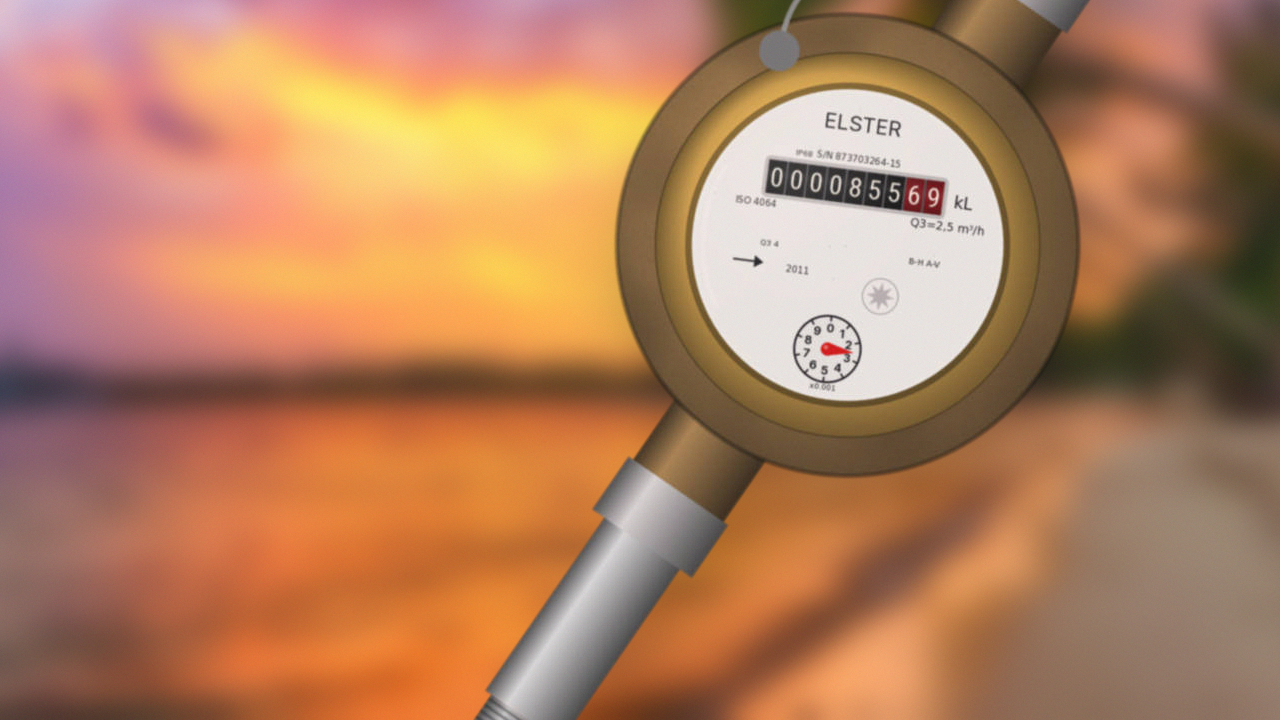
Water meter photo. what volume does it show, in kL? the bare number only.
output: 855.692
